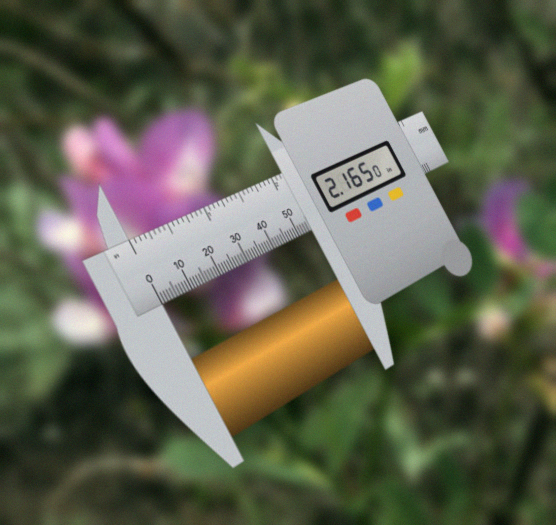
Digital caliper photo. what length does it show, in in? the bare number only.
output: 2.1650
